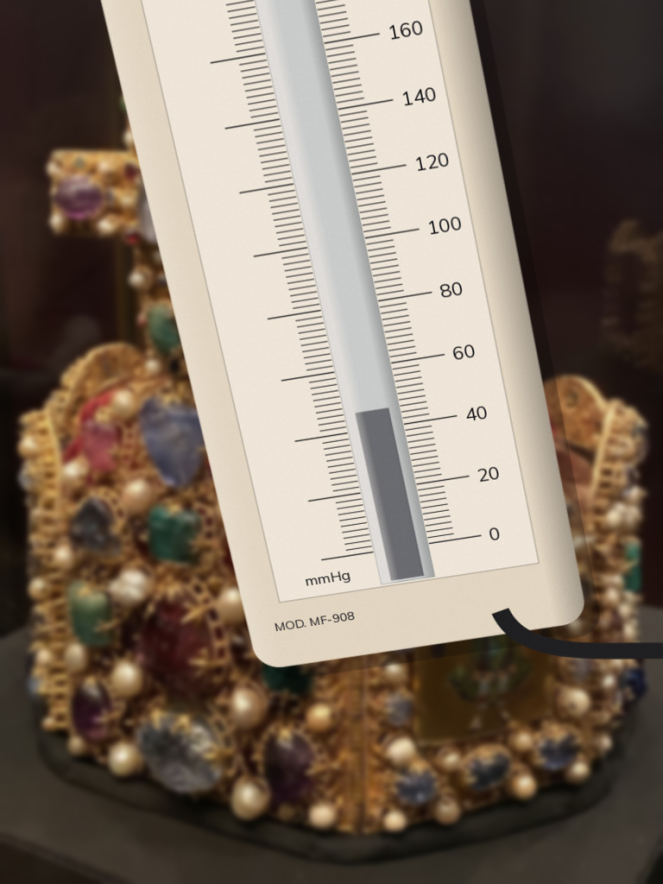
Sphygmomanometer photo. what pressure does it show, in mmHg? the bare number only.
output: 46
